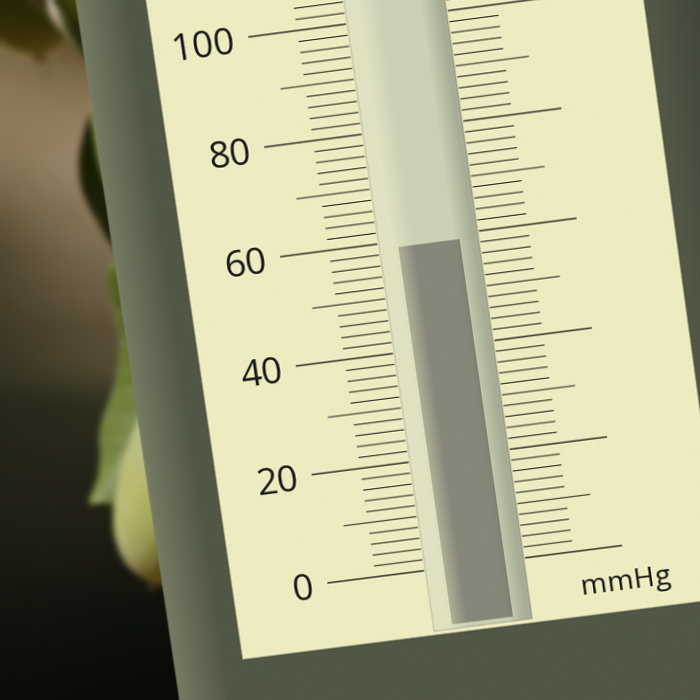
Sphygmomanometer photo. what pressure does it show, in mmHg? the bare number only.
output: 59
